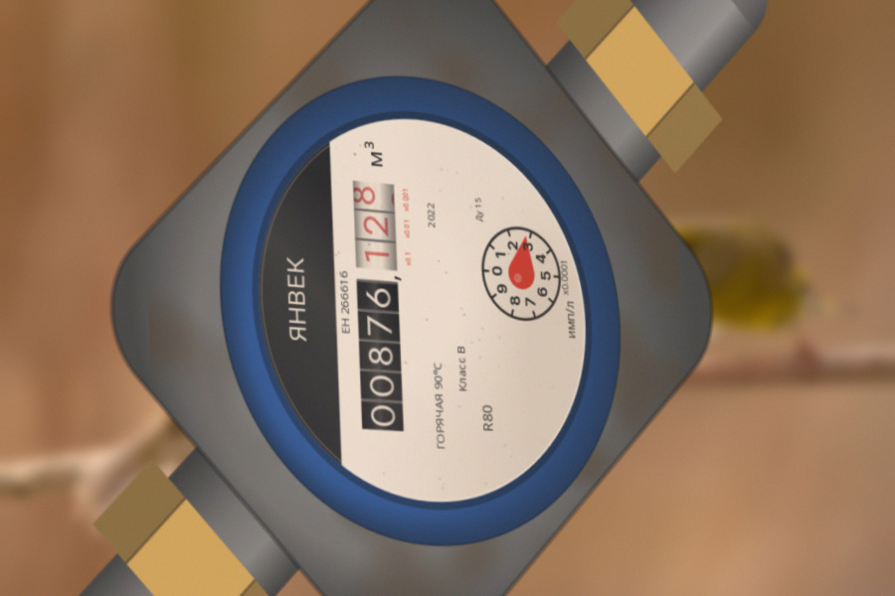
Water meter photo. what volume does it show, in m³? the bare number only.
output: 876.1282
